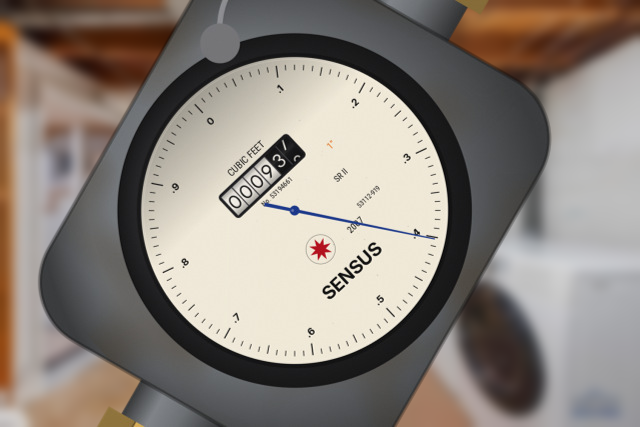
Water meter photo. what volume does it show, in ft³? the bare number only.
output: 937.40
